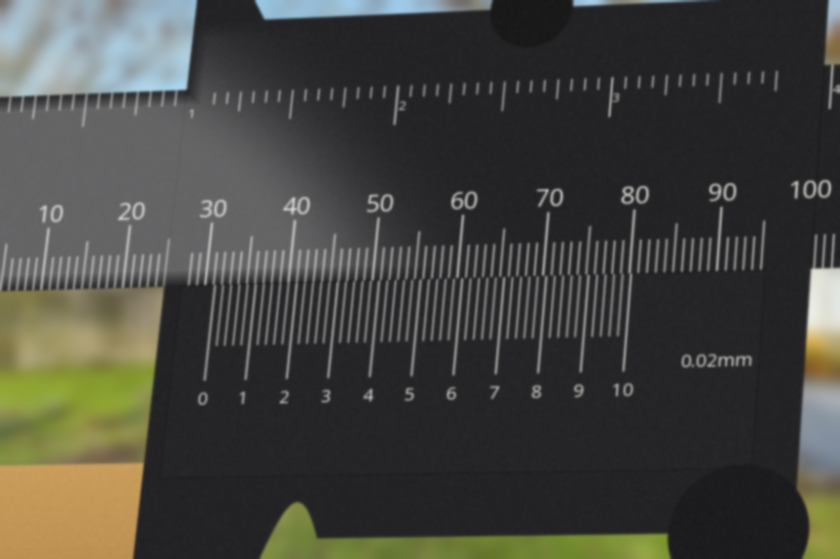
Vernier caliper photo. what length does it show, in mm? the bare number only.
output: 31.2
